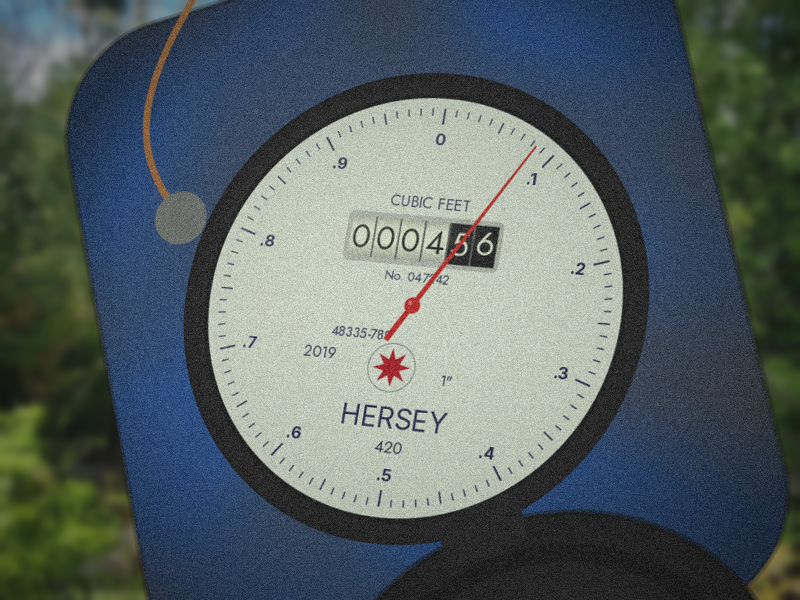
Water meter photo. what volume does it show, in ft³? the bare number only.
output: 456.08
